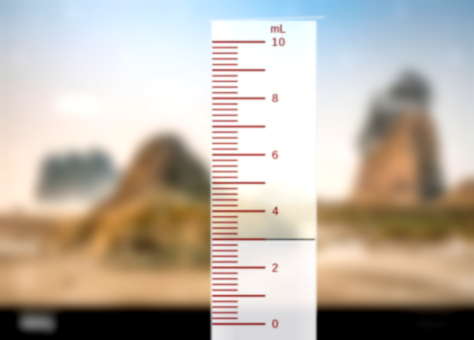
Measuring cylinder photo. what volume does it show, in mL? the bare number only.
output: 3
